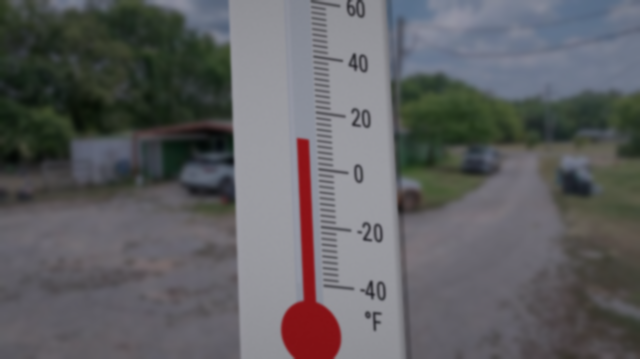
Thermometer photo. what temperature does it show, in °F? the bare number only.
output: 10
